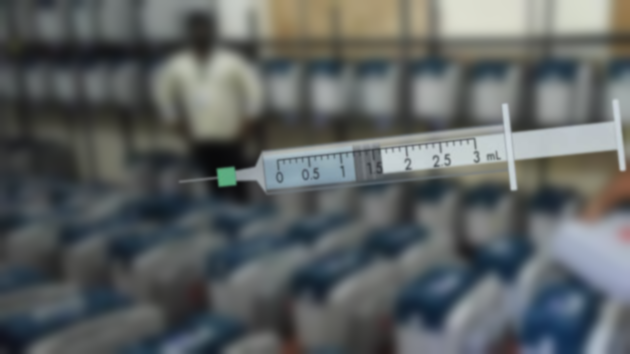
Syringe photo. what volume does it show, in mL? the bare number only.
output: 1.2
